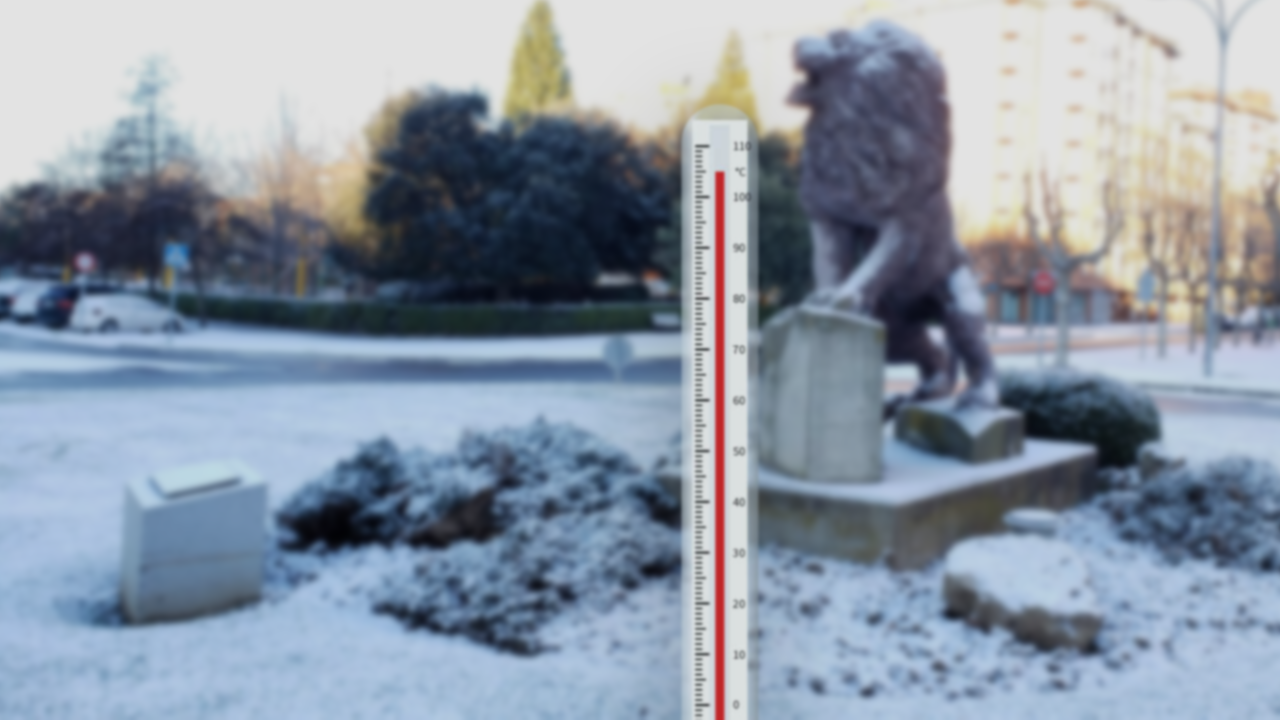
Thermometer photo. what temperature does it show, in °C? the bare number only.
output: 105
